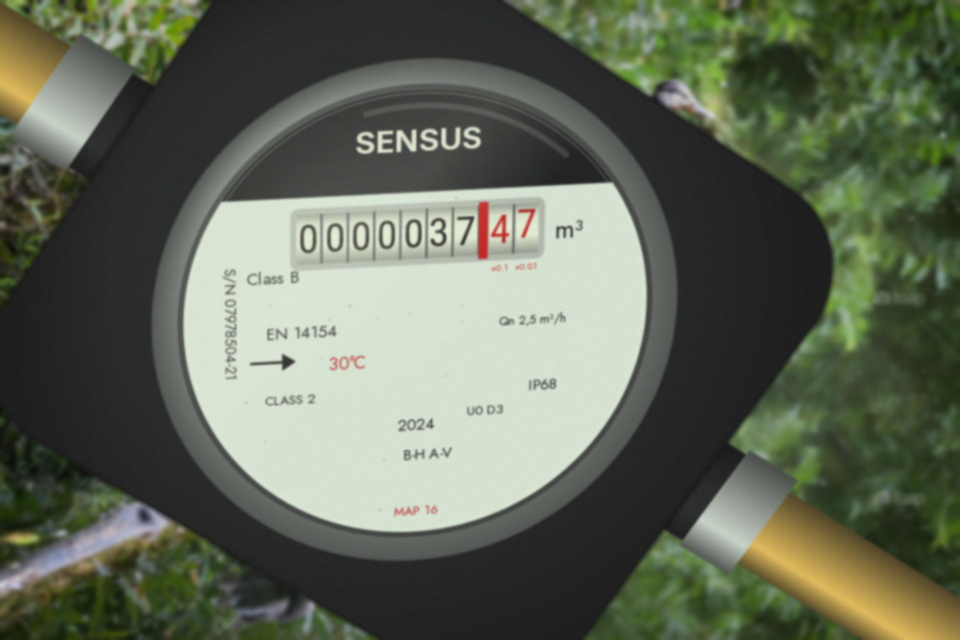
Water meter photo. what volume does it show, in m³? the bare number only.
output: 37.47
